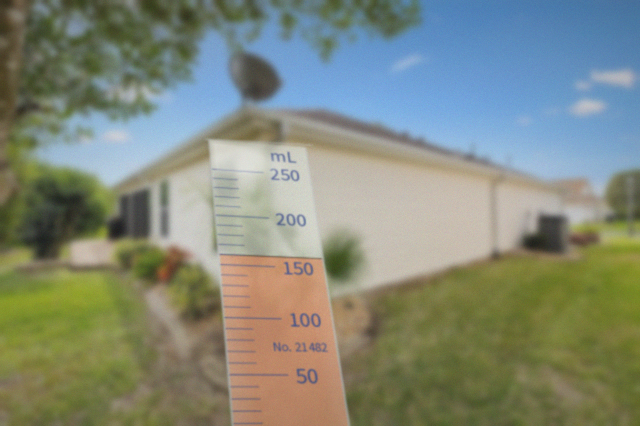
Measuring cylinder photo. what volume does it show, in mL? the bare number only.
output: 160
